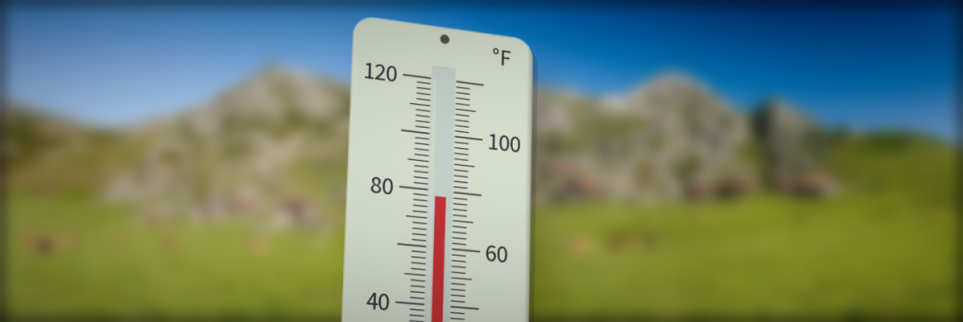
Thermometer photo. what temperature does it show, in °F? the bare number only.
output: 78
